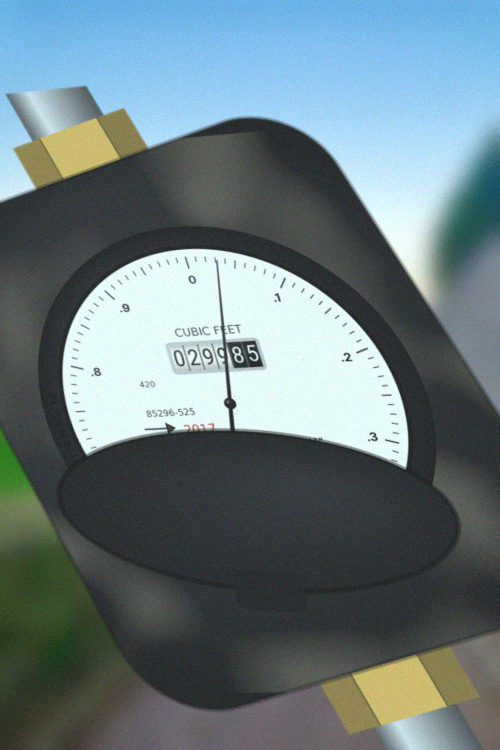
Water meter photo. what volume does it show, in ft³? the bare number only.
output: 29985.03
